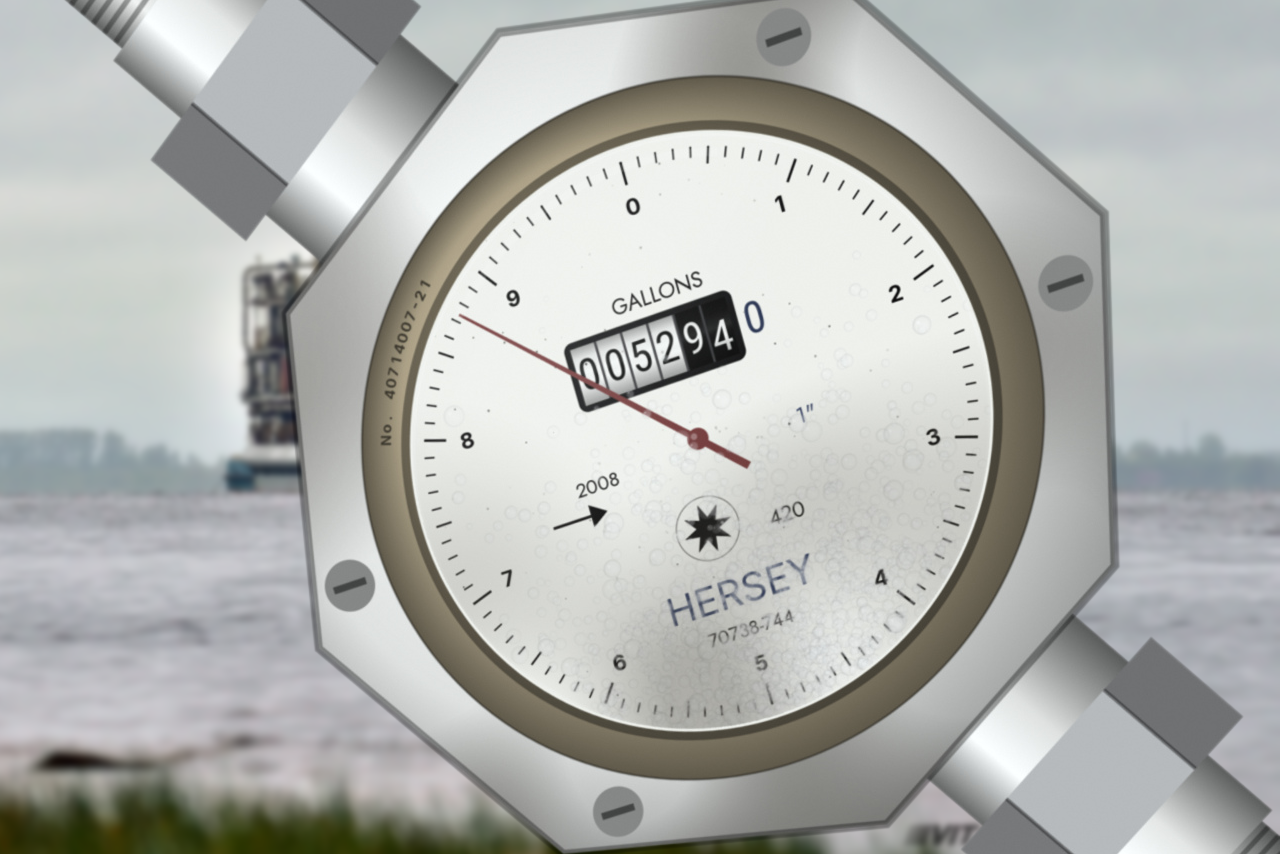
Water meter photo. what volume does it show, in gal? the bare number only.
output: 52938.7
